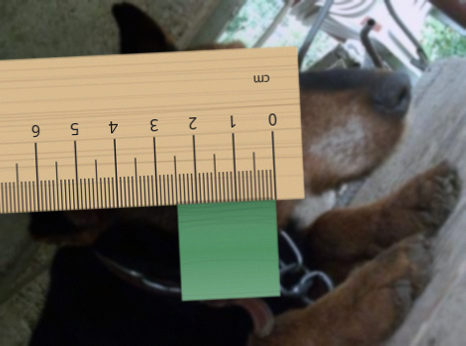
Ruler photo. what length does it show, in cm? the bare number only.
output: 2.5
